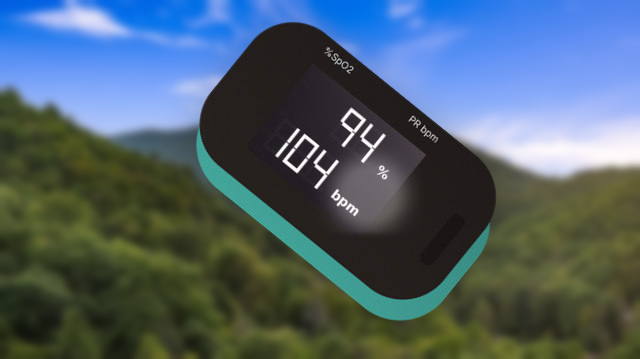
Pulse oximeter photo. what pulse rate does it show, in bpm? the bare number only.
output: 104
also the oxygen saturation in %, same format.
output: 94
